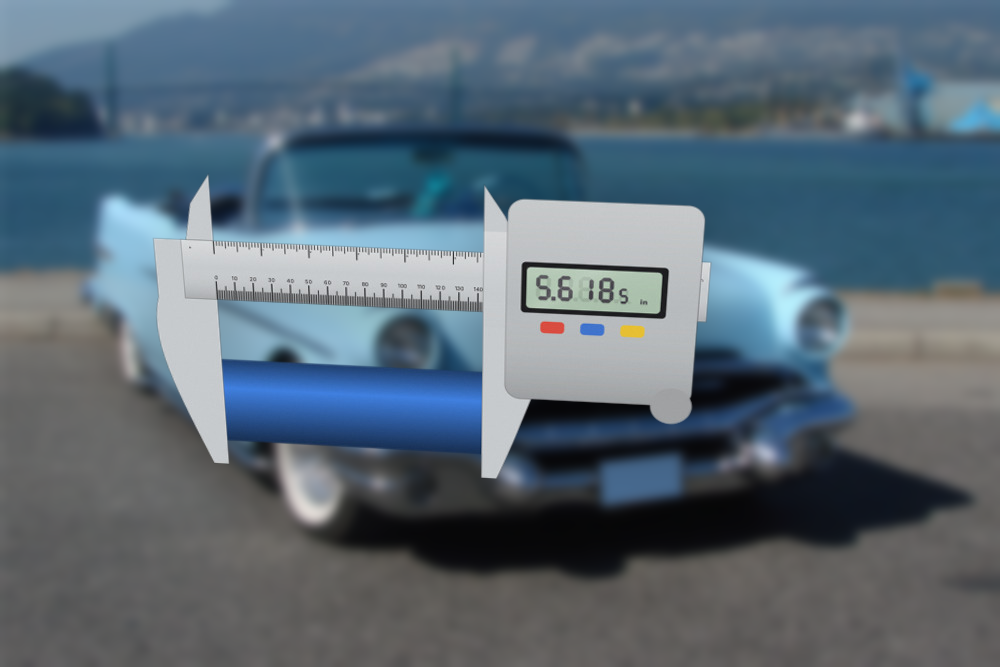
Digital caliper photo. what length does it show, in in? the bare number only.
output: 5.6185
